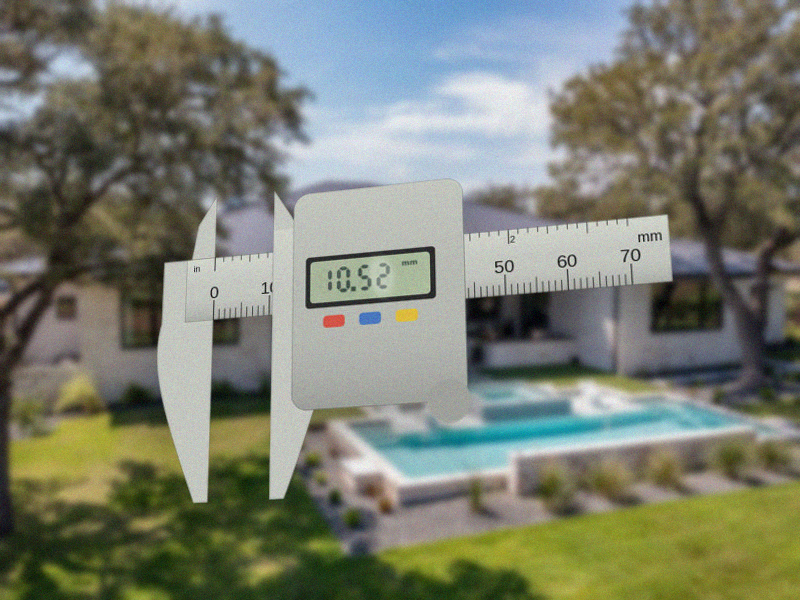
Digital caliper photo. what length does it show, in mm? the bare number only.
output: 10.52
